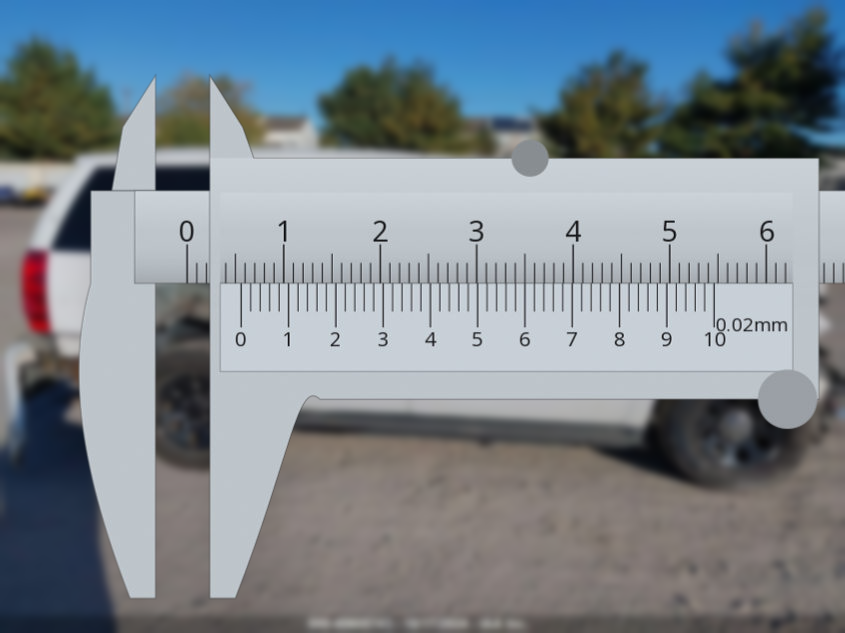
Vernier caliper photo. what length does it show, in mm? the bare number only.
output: 5.6
